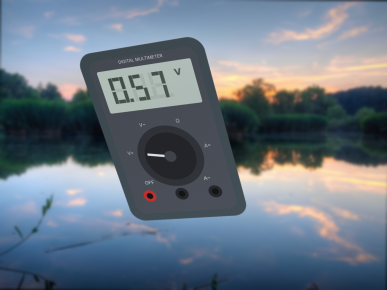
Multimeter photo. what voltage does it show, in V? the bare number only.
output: 0.57
